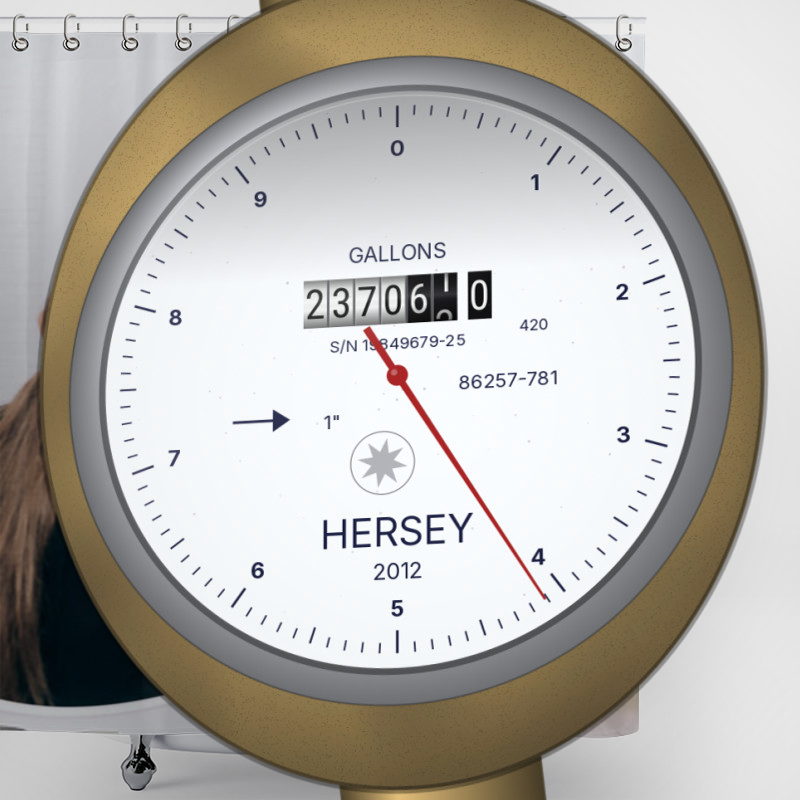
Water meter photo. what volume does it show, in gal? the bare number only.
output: 2370614.1
